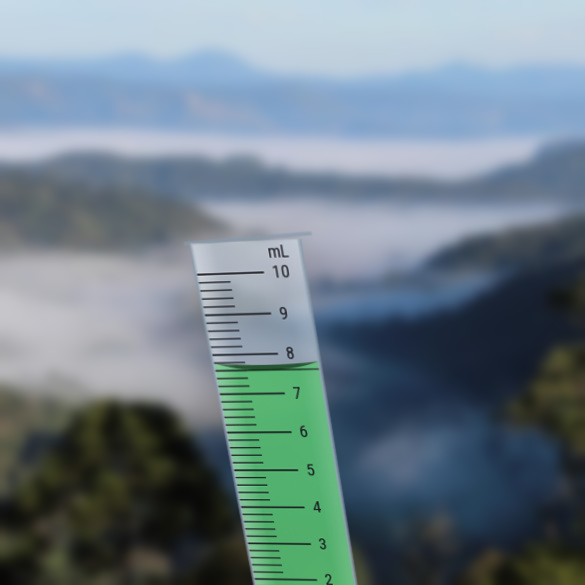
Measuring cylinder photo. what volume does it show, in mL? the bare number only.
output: 7.6
